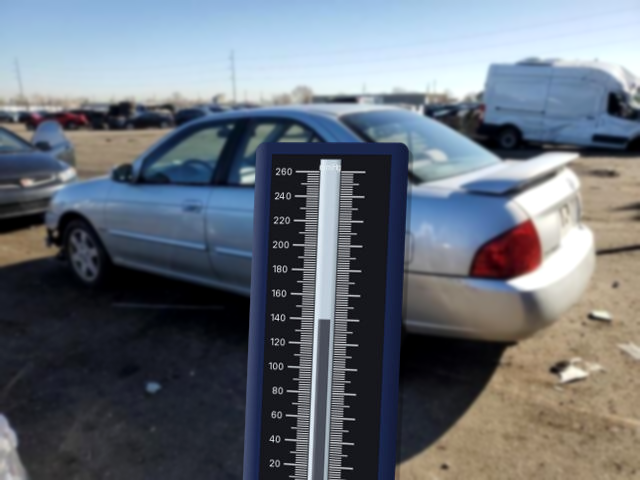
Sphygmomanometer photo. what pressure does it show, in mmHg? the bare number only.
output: 140
